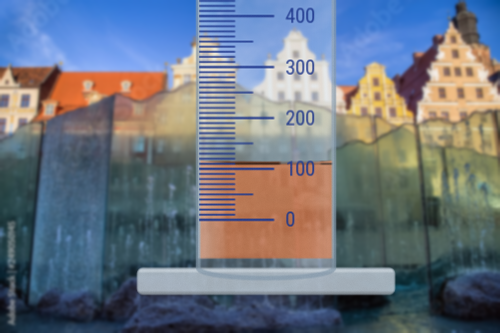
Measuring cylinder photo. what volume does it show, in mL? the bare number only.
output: 110
